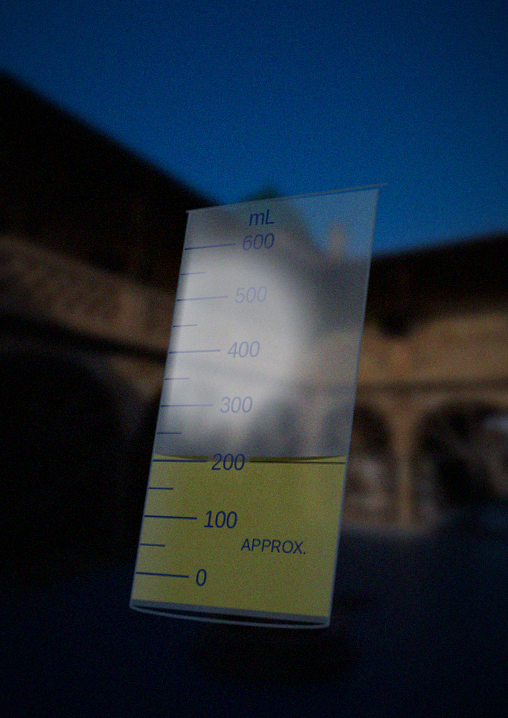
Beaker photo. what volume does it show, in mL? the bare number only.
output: 200
